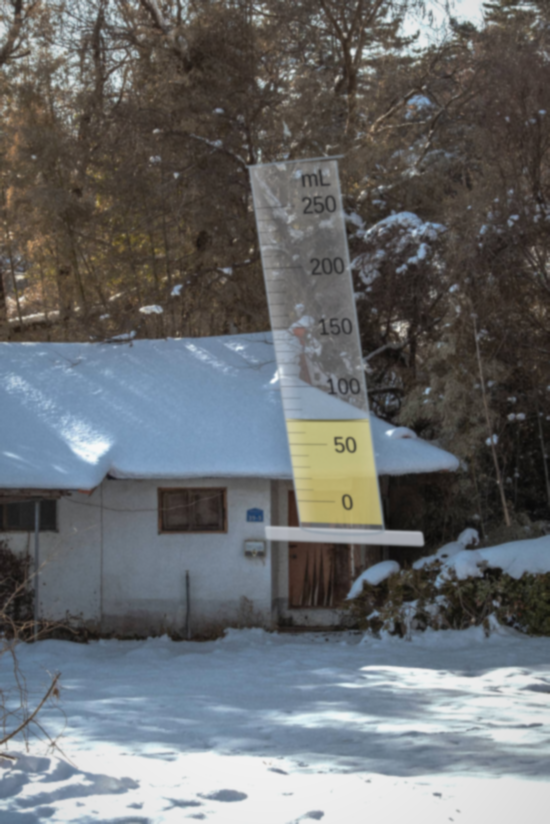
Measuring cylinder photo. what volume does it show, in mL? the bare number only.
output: 70
